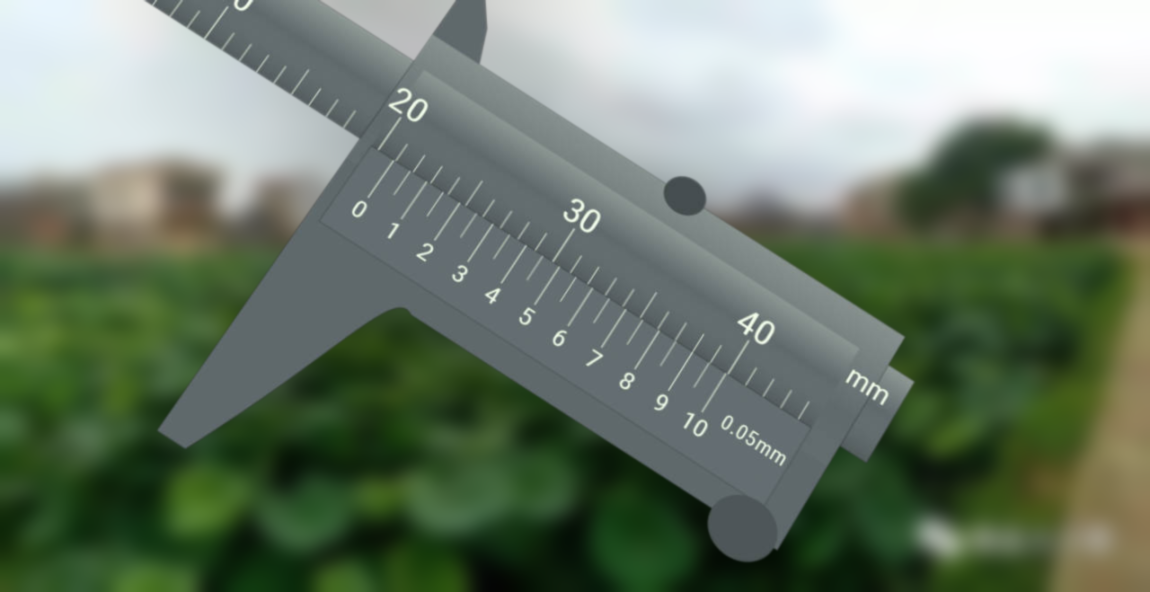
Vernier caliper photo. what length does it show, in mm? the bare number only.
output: 20.9
